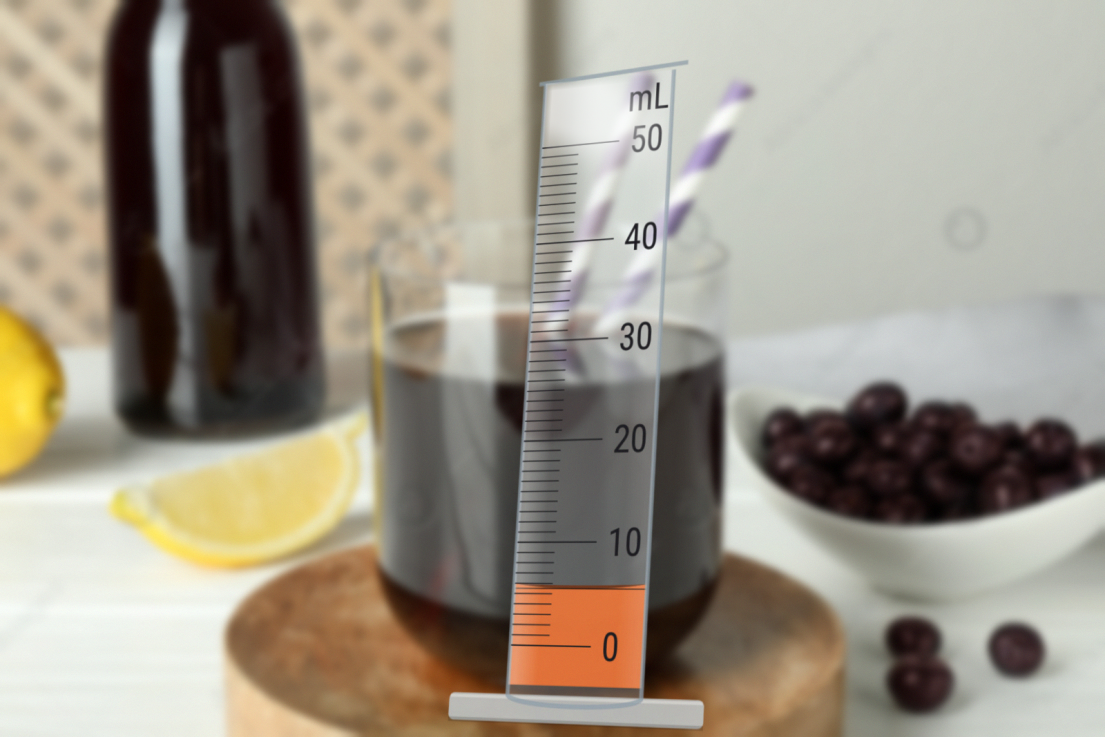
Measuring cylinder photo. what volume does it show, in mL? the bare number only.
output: 5.5
